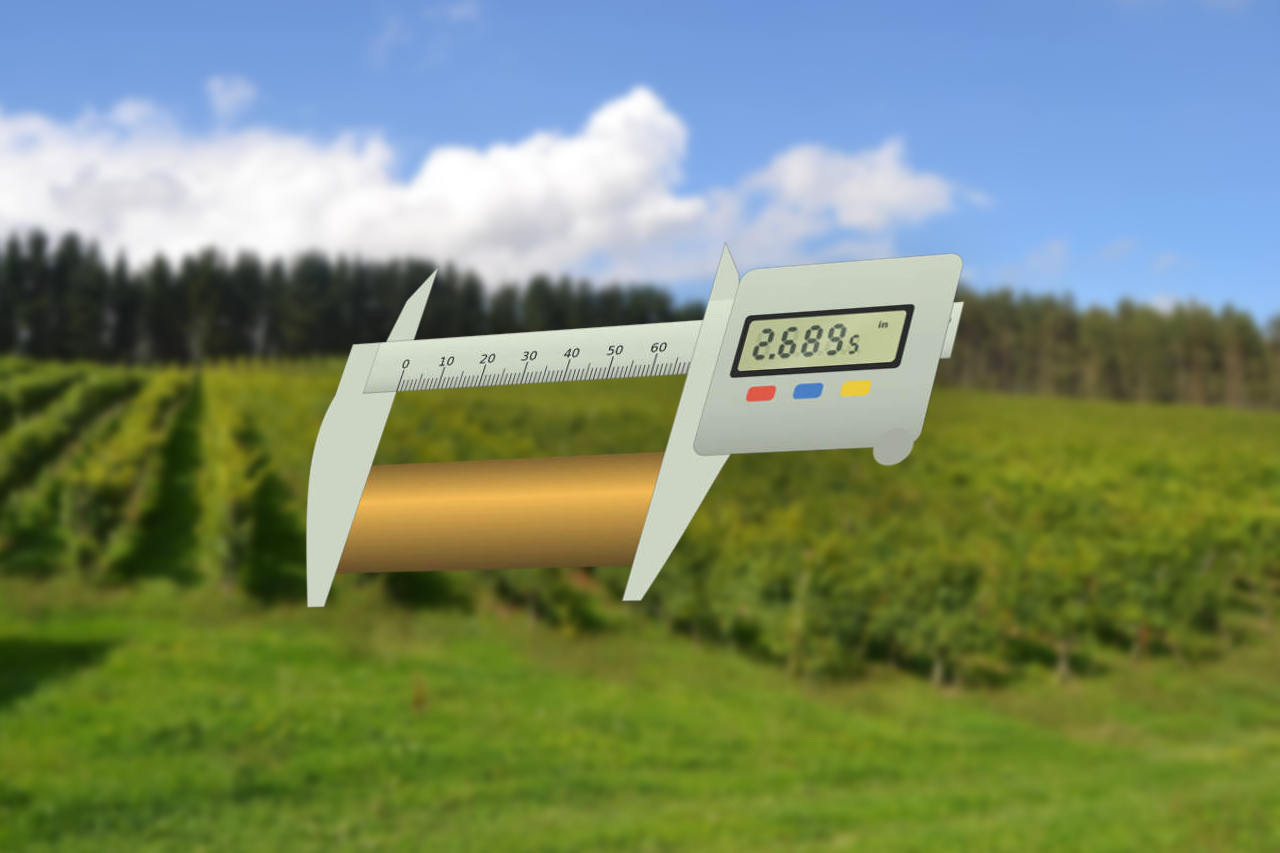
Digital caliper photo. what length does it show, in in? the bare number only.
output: 2.6895
